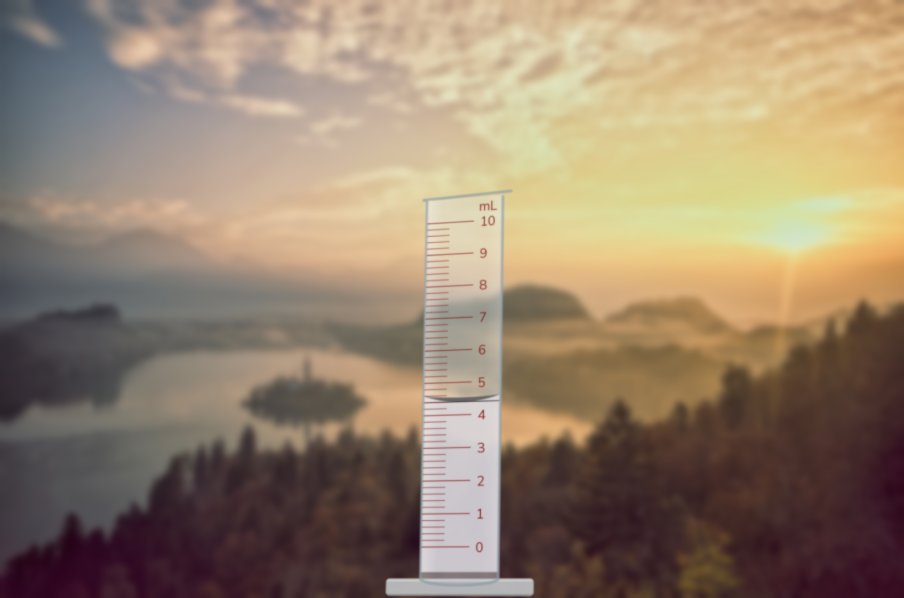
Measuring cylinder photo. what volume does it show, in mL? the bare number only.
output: 4.4
